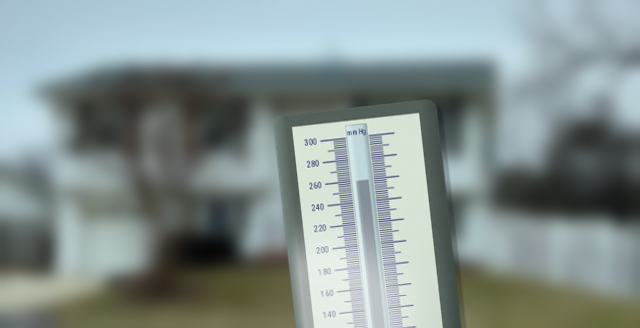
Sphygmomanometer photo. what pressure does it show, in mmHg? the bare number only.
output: 260
